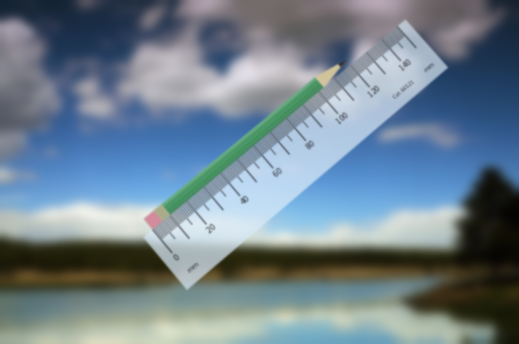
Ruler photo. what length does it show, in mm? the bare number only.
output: 120
